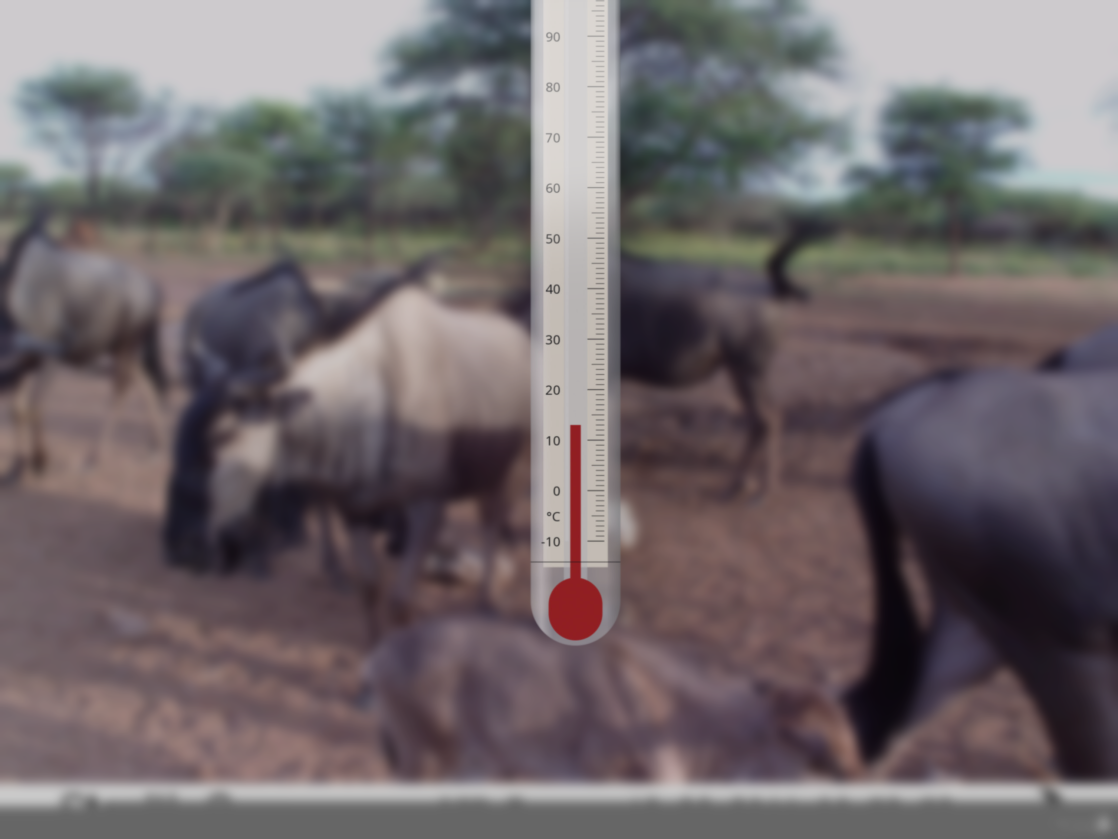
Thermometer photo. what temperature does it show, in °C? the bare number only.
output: 13
